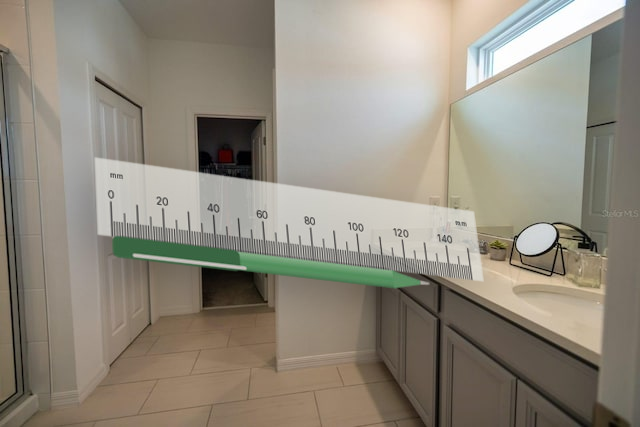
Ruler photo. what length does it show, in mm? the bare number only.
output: 130
